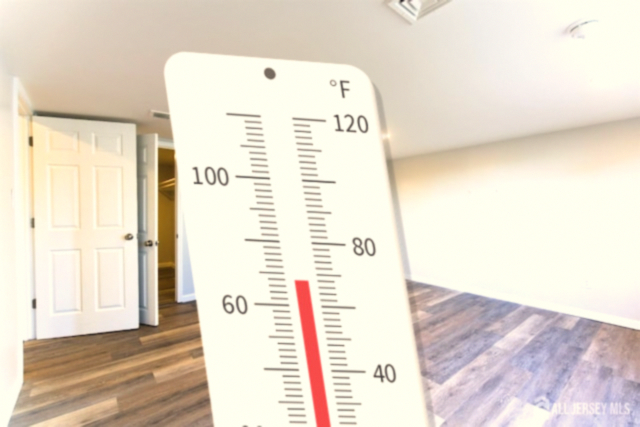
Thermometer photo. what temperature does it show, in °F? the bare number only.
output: 68
